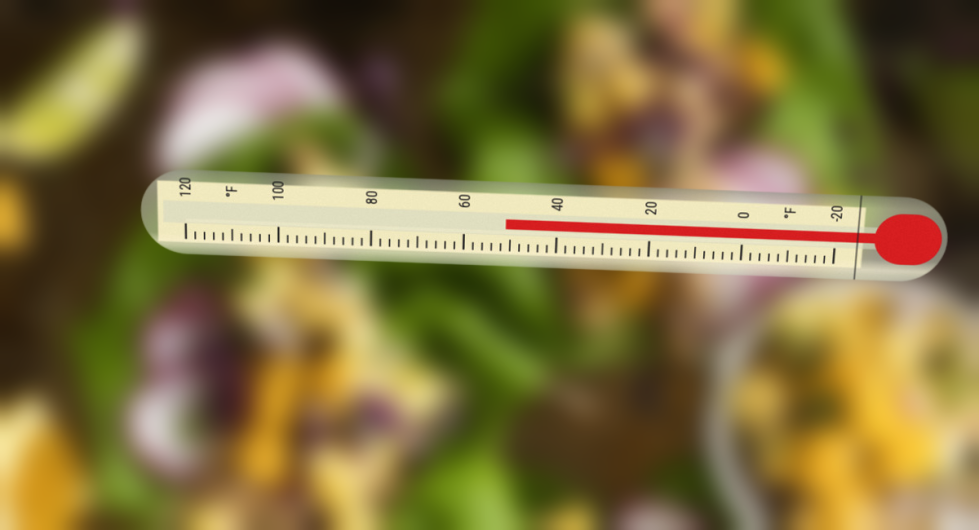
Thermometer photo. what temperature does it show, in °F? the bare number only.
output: 51
